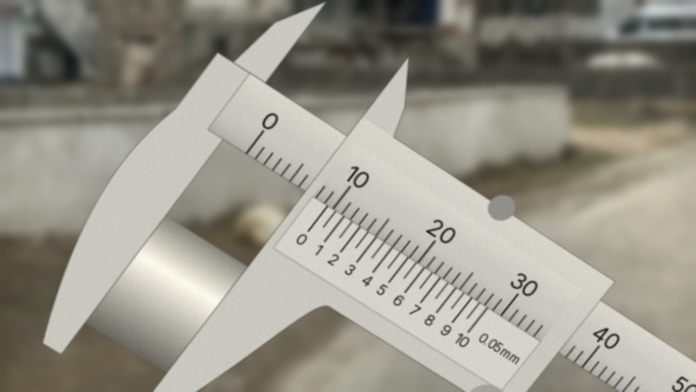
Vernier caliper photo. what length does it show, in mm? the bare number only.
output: 9.4
